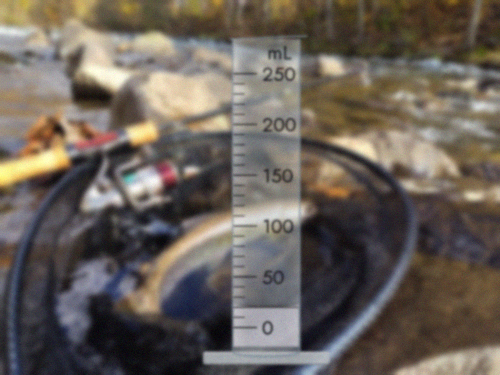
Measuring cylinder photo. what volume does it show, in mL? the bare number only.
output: 20
